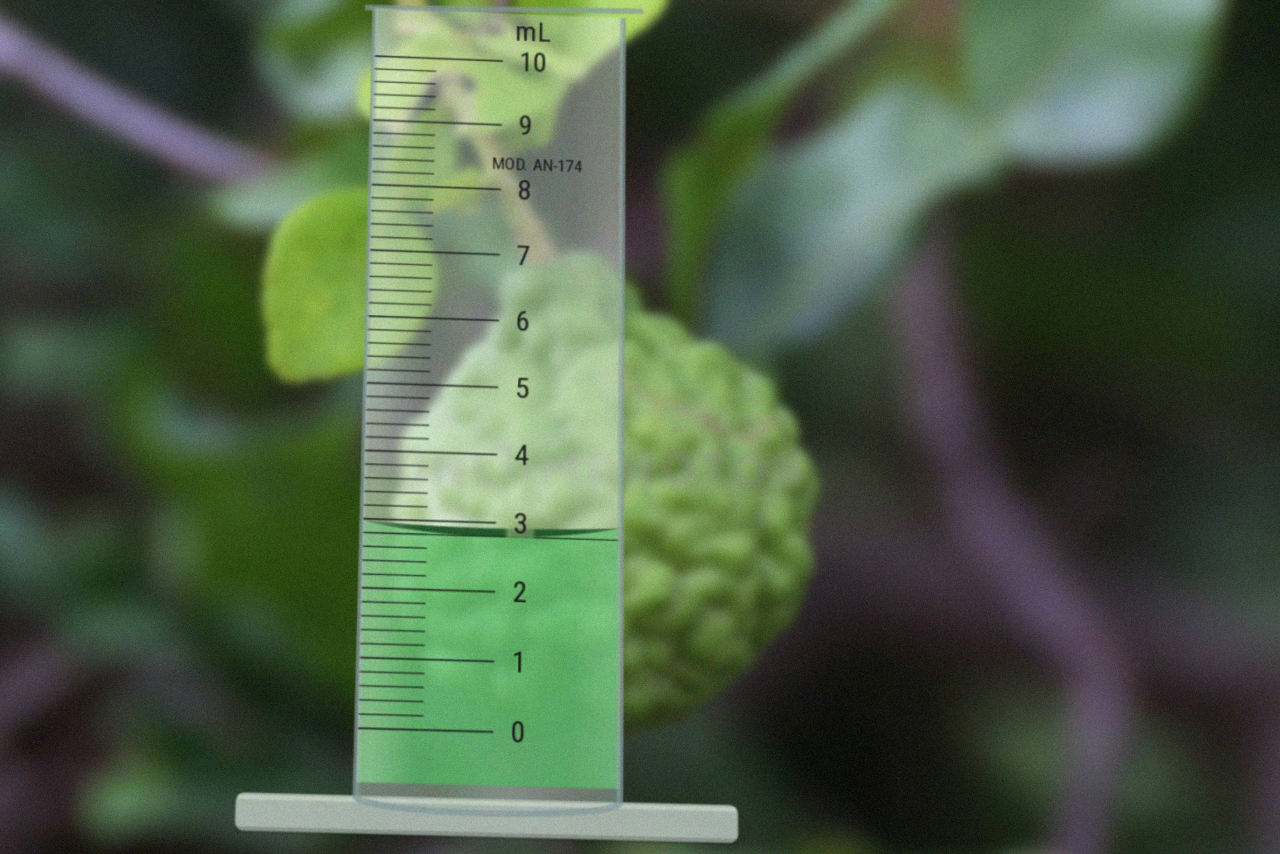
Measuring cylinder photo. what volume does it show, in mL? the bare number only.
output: 2.8
